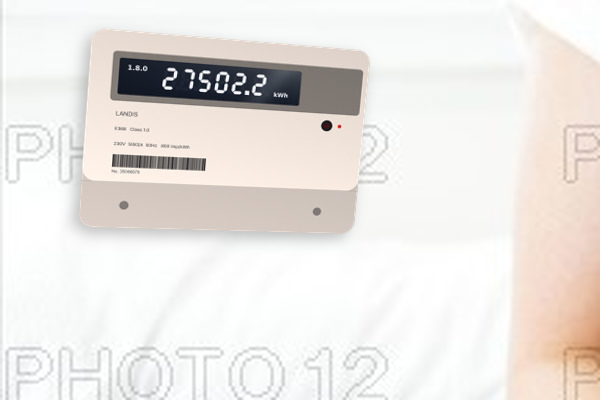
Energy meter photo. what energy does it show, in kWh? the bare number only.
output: 27502.2
